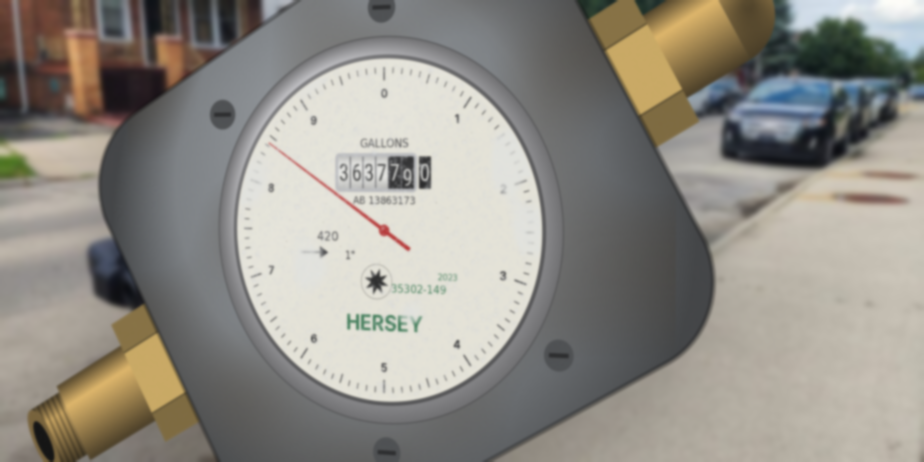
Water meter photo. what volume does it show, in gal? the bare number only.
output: 3637788.4
